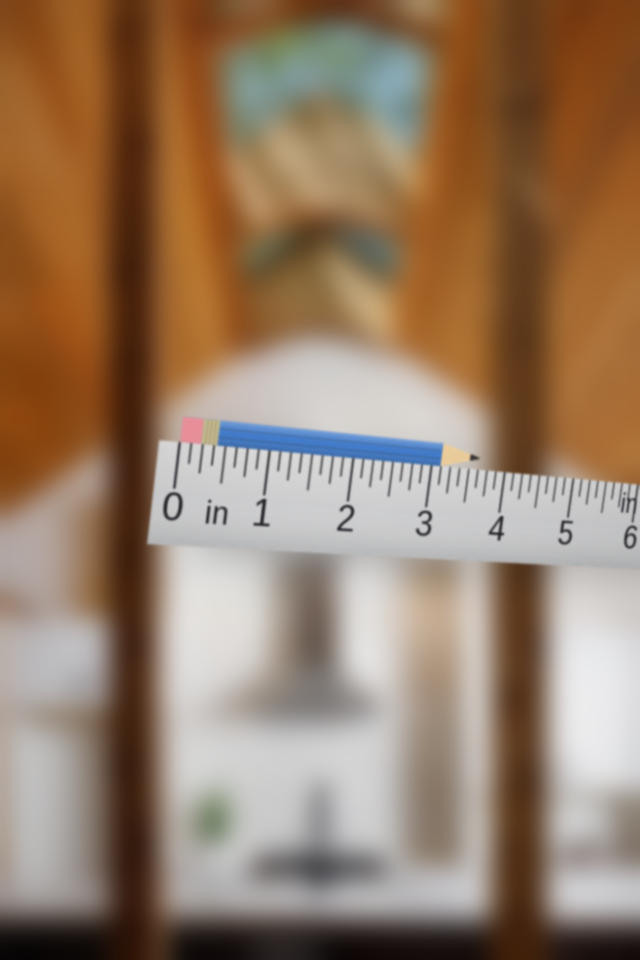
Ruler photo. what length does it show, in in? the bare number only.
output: 3.625
